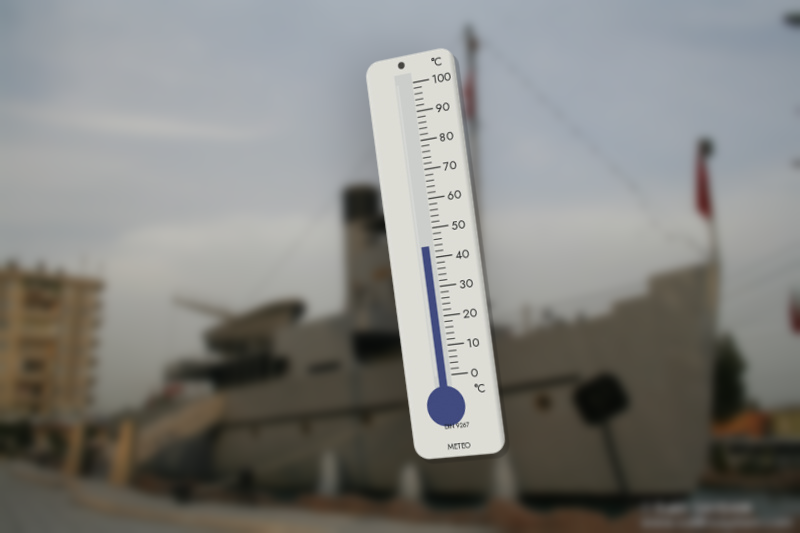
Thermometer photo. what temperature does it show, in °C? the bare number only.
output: 44
